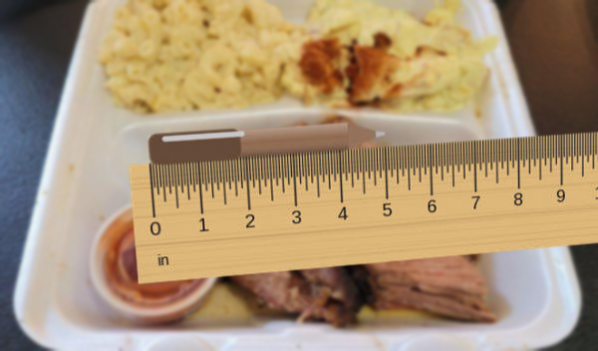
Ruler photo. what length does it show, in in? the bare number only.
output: 5
